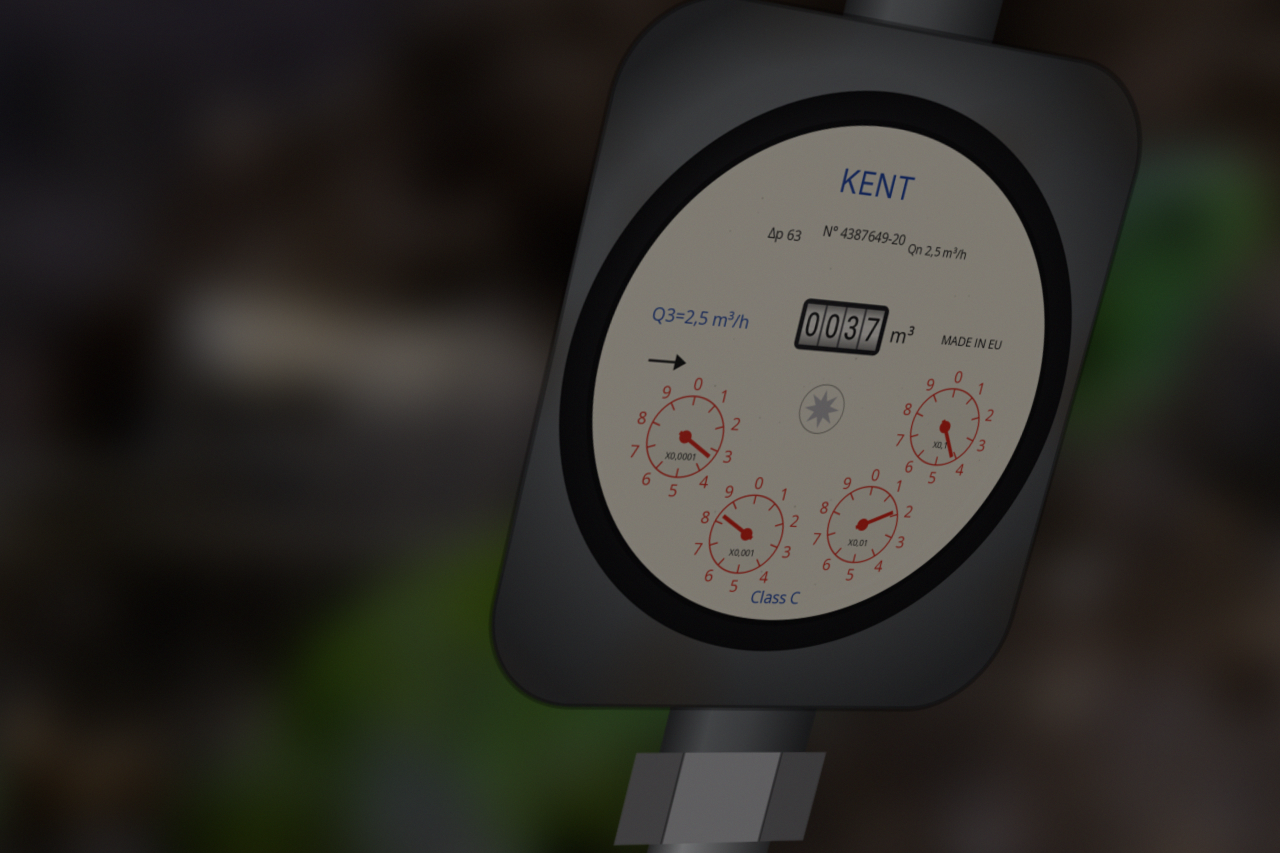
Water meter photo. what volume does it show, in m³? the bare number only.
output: 37.4183
